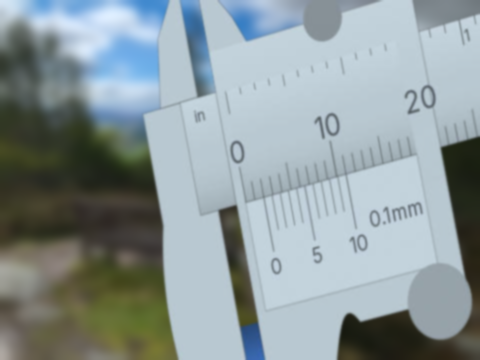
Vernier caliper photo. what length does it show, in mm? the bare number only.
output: 2.0
